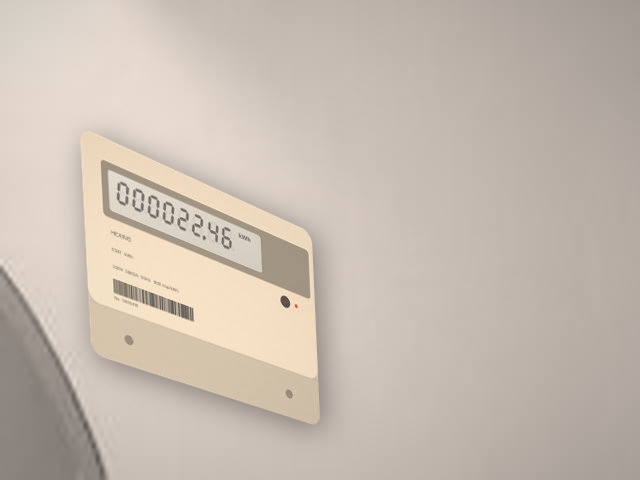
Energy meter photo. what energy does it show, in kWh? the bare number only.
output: 22.46
